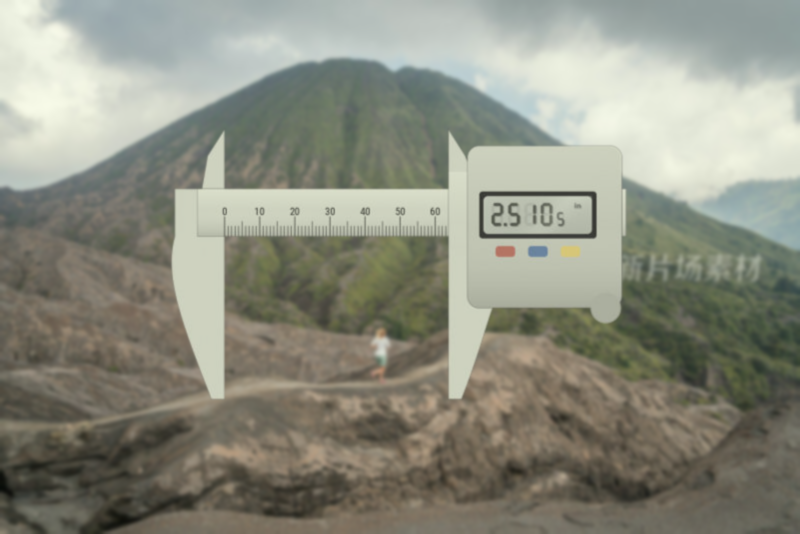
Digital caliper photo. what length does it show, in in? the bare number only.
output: 2.5105
